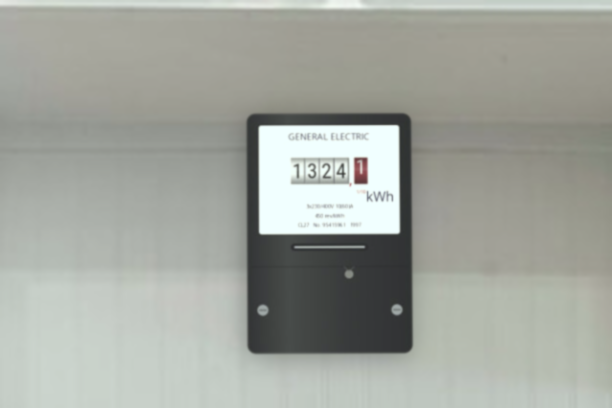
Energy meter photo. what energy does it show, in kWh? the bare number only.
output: 1324.1
